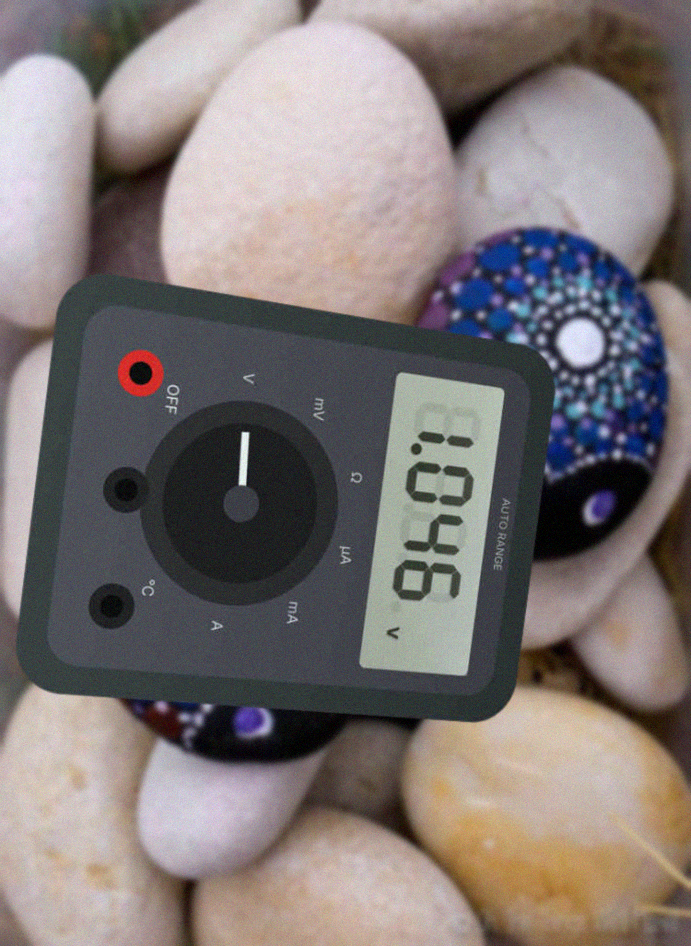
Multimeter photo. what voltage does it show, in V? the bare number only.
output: 1.046
